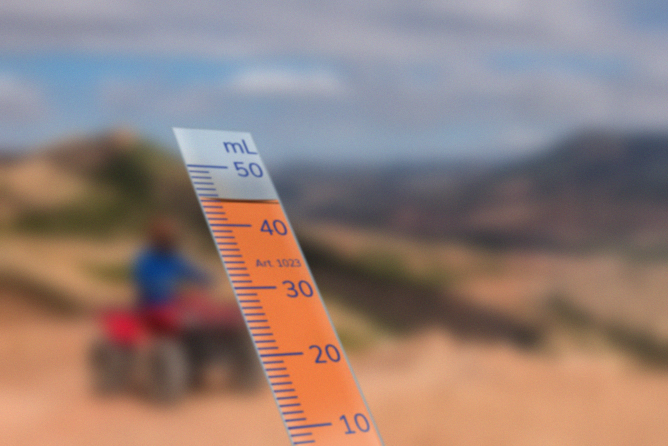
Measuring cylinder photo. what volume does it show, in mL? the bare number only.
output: 44
